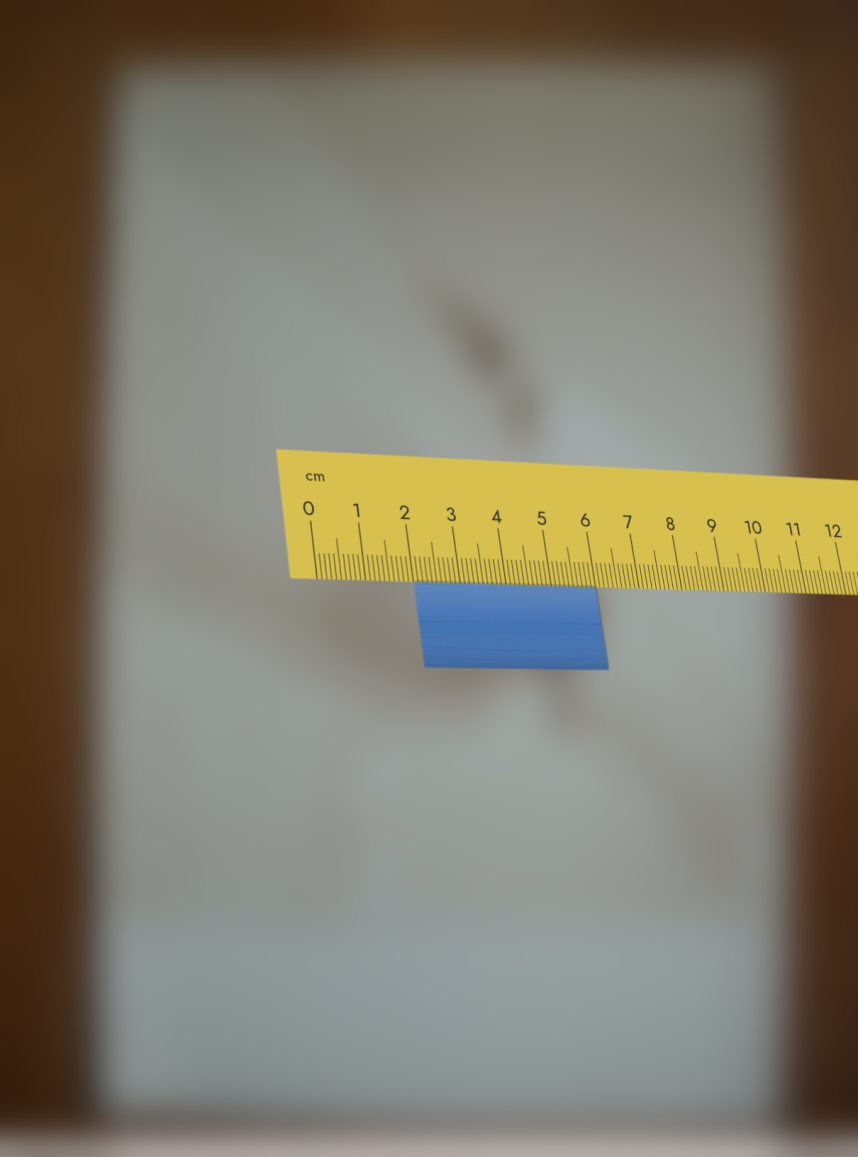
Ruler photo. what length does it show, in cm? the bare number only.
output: 4
